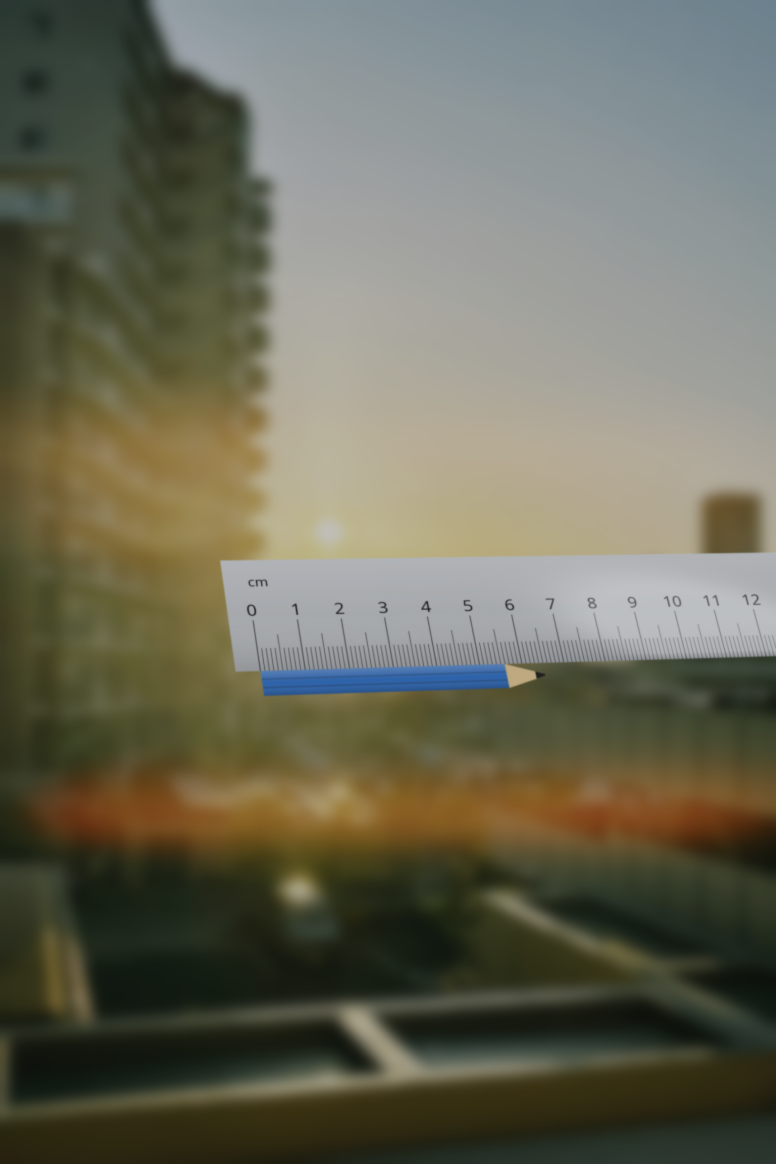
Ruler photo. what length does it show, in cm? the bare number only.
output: 6.5
